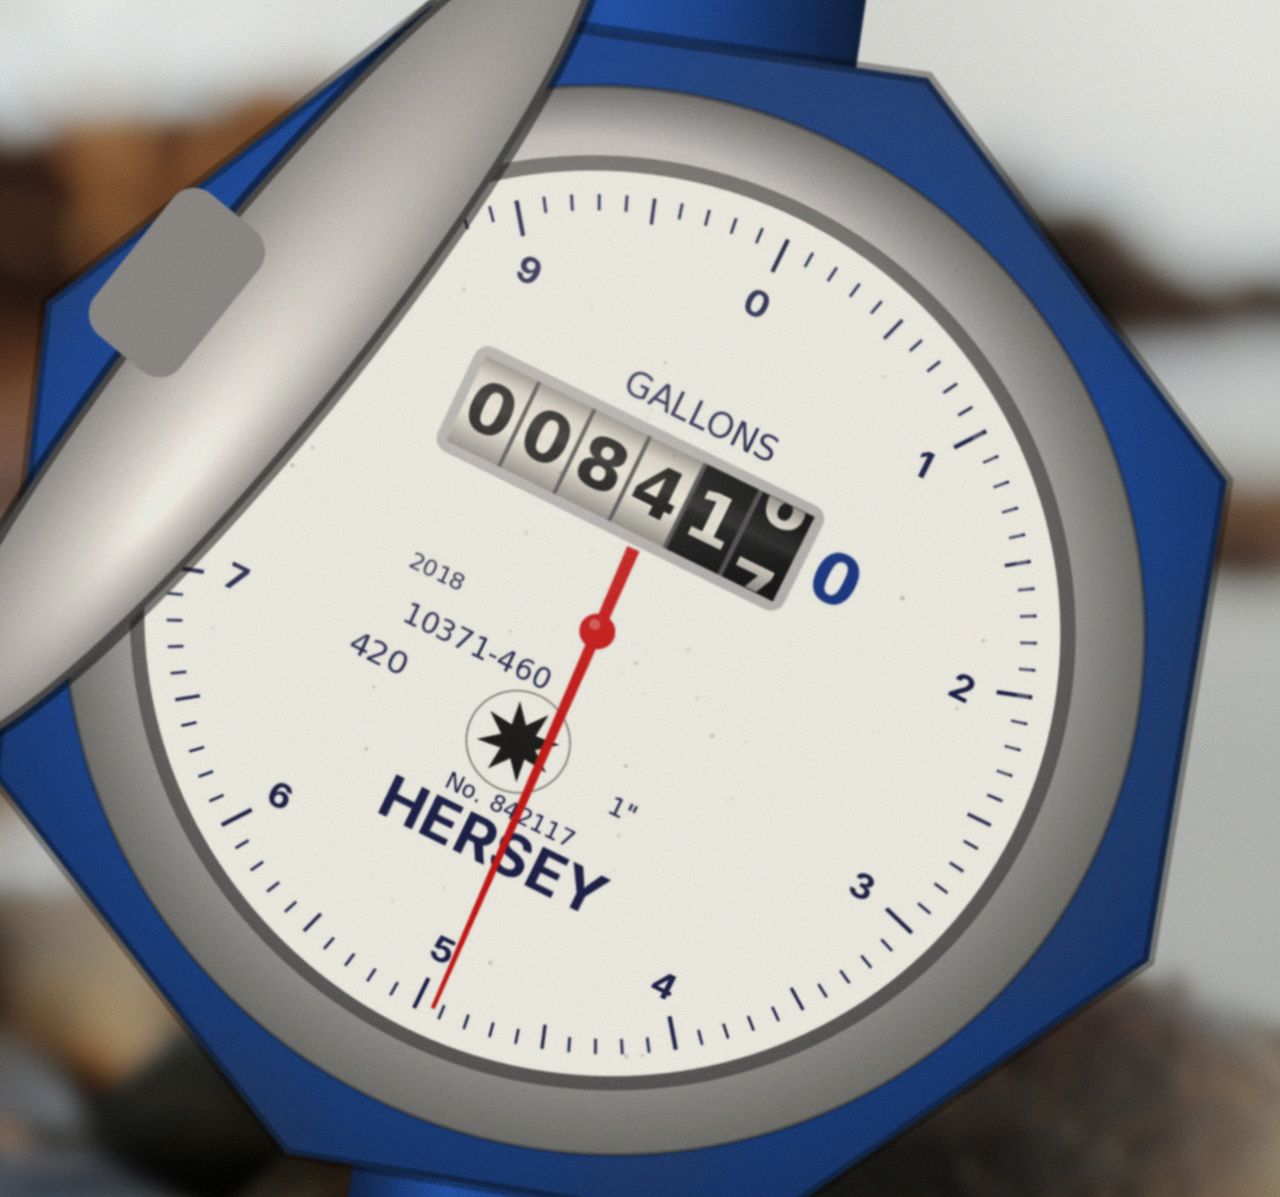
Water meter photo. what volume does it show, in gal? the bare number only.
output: 84164.9
